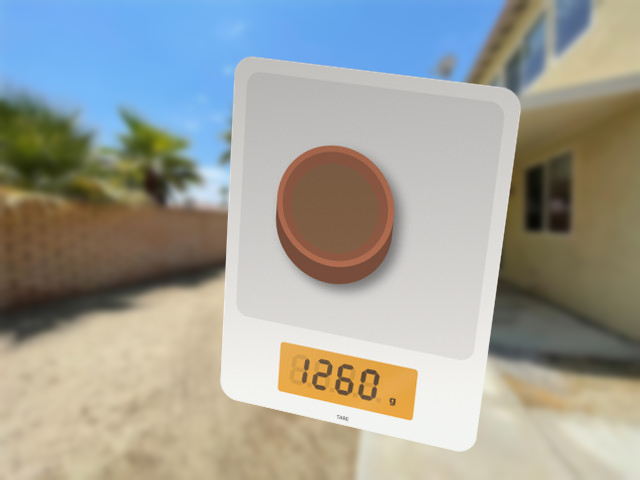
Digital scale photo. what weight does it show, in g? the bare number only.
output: 1260
